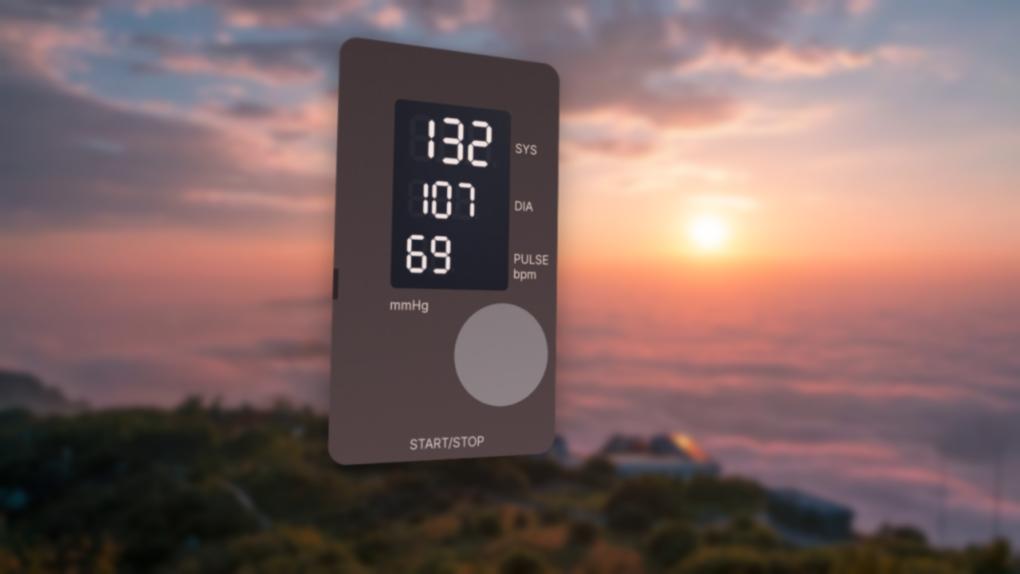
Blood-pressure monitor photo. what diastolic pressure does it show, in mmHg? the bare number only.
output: 107
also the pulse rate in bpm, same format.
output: 69
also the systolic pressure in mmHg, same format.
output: 132
